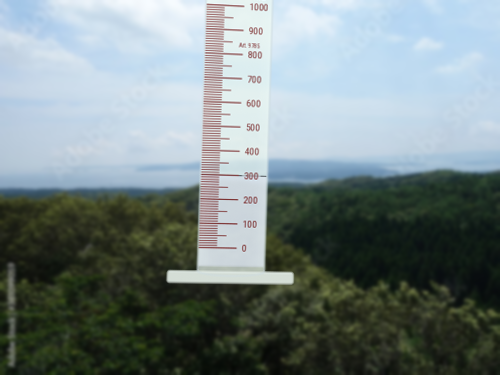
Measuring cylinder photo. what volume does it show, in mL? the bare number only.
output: 300
